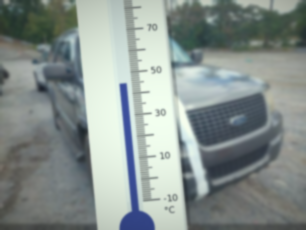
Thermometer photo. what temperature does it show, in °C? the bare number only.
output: 45
